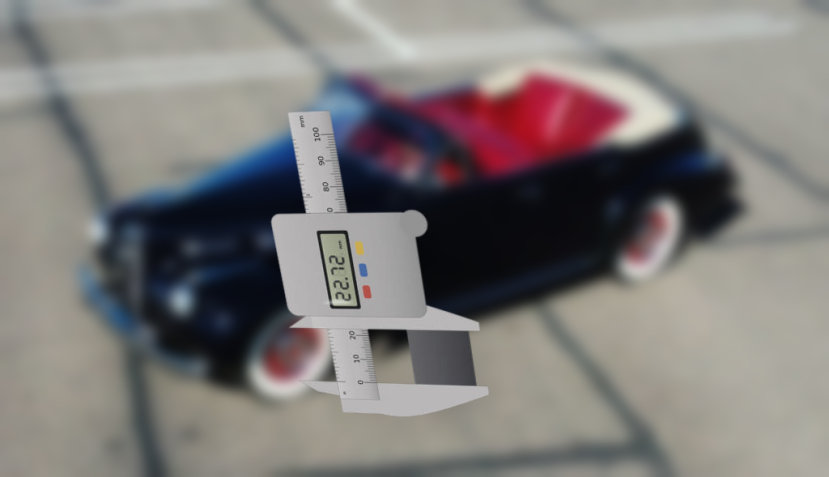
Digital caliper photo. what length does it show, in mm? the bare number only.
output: 22.72
